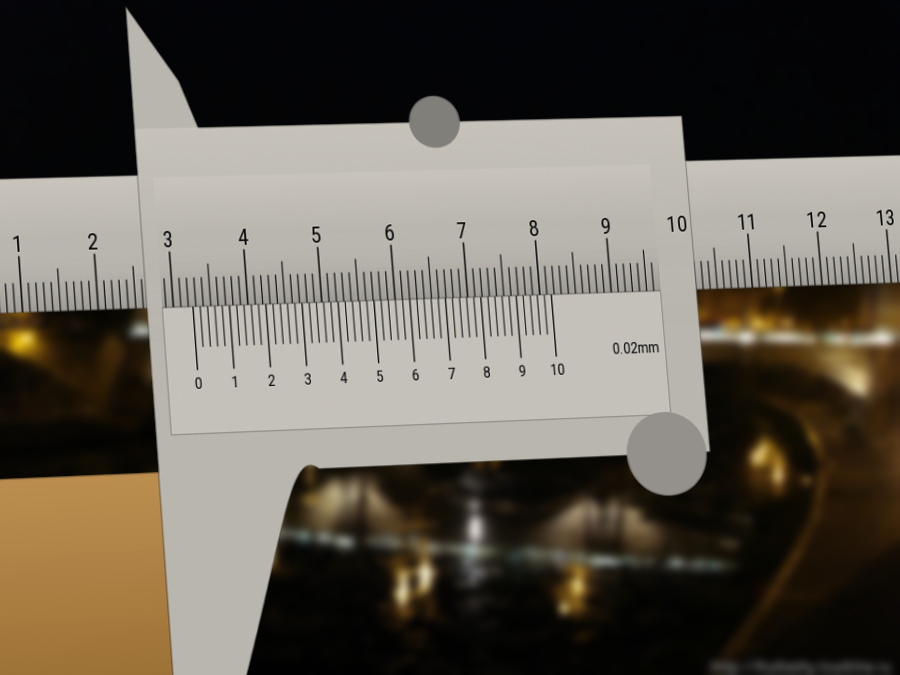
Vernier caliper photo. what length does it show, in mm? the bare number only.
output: 32.6
